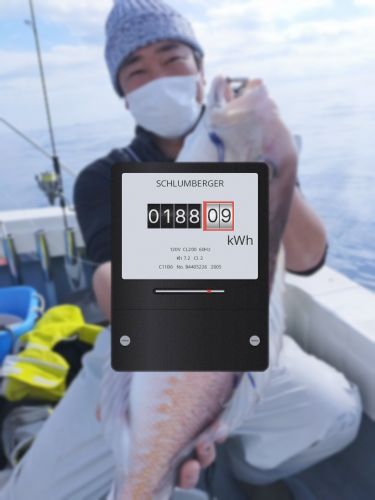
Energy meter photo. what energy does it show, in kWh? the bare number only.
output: 188.09
